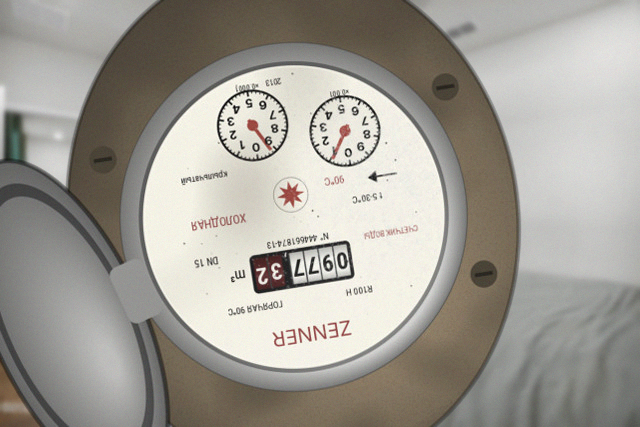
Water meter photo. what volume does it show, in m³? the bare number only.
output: 977.3209
